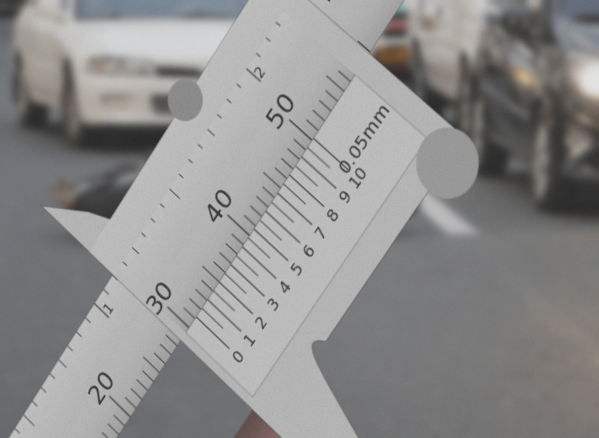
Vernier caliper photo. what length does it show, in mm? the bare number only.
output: 31.2
